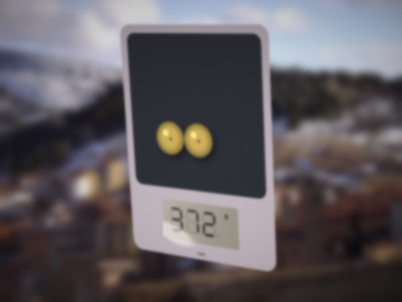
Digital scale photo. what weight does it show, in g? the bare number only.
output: 372
